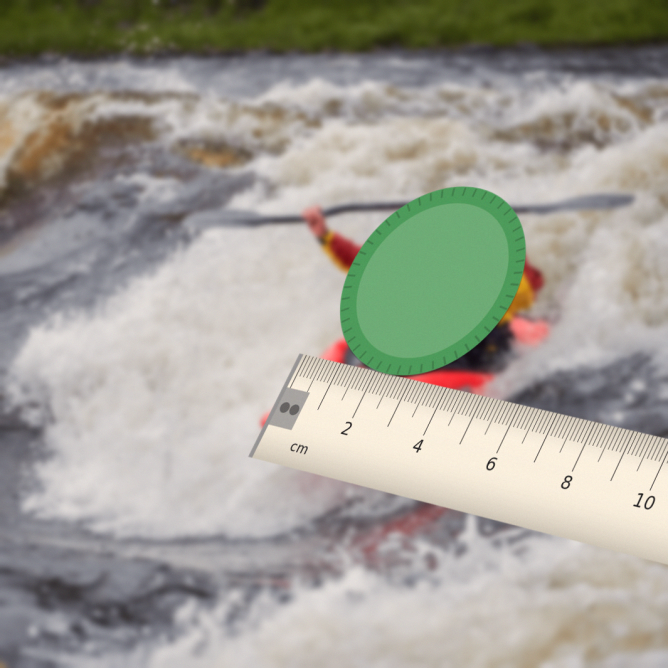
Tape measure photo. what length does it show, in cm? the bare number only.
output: 4.6
